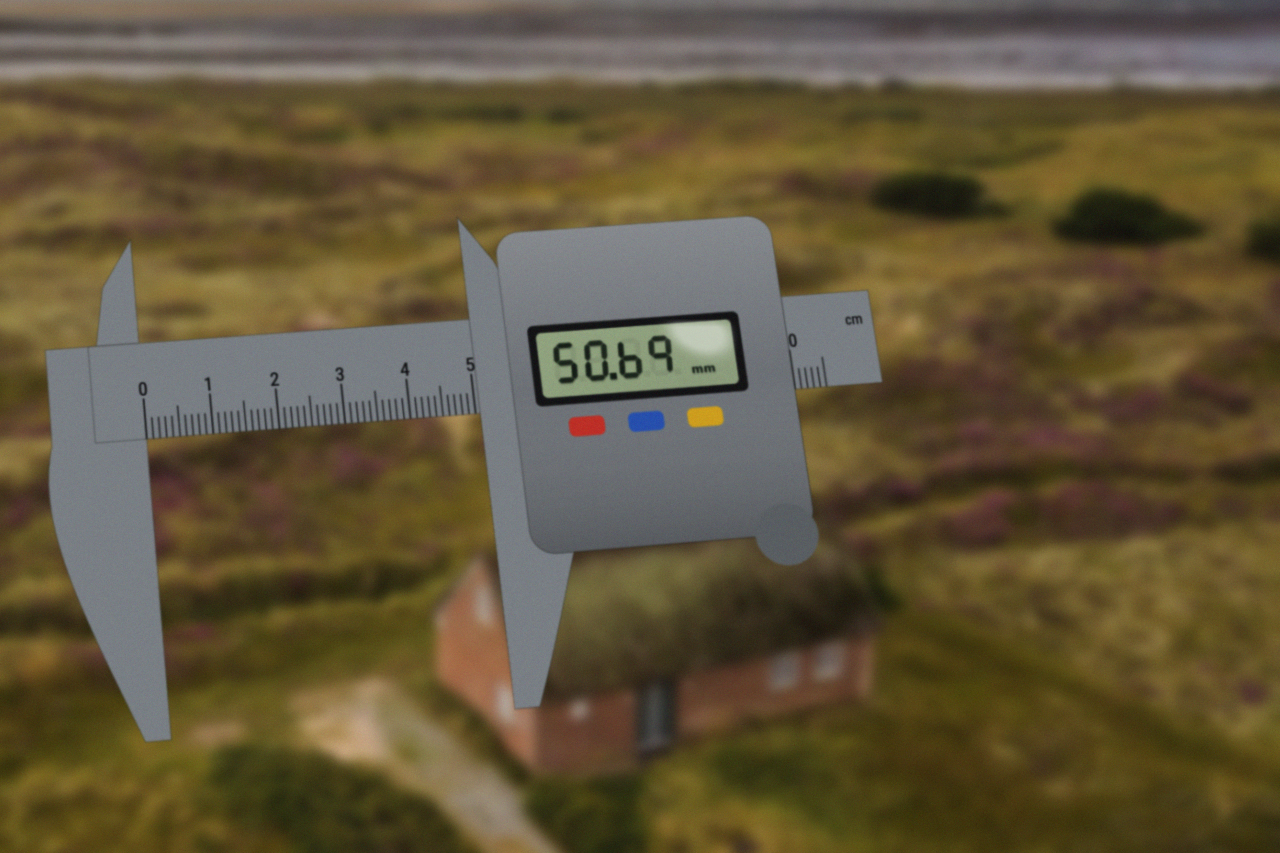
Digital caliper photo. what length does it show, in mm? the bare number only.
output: 50.69
